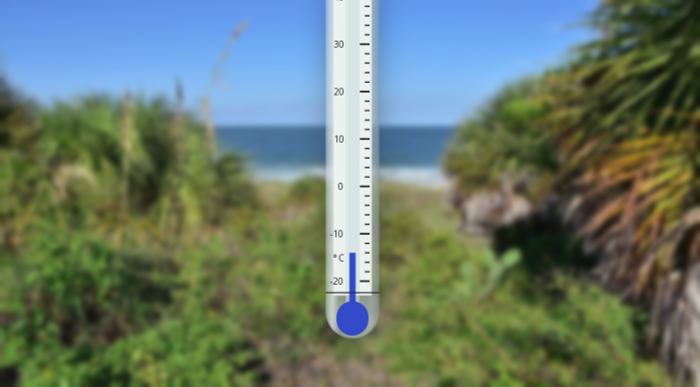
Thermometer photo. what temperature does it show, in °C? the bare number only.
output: -14
